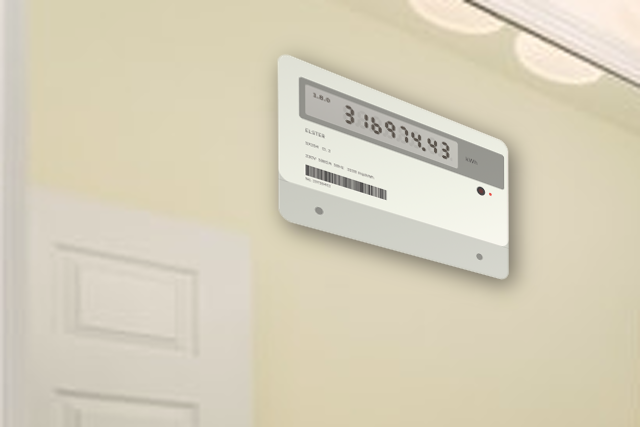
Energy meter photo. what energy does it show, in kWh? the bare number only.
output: 316974.43
